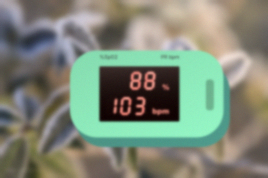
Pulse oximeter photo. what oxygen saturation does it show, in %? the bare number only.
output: 88
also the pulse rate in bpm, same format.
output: 103
